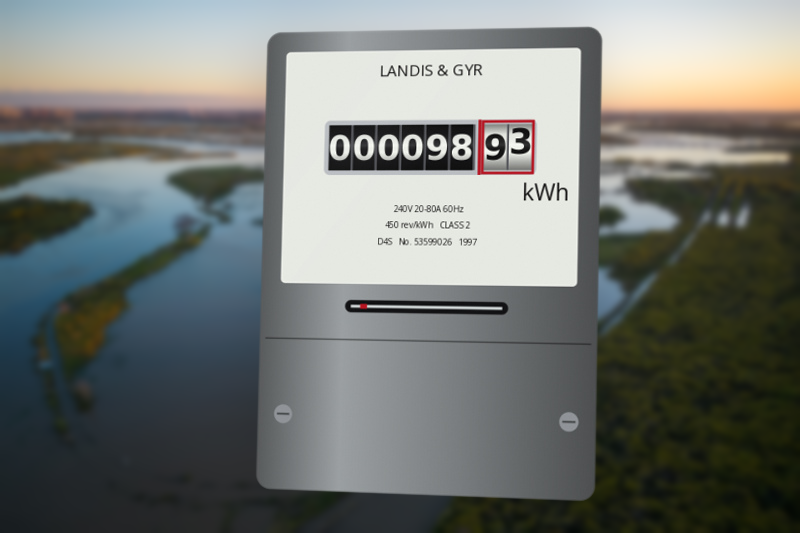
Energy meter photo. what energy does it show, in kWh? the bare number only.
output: 98.93
